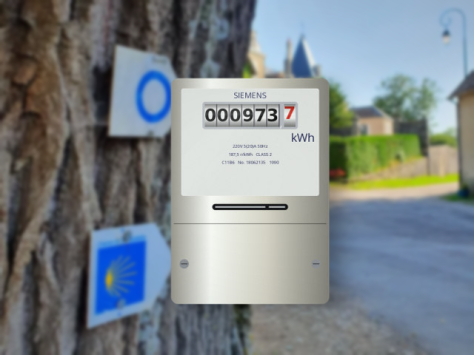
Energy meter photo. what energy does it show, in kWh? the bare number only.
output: 973.7
